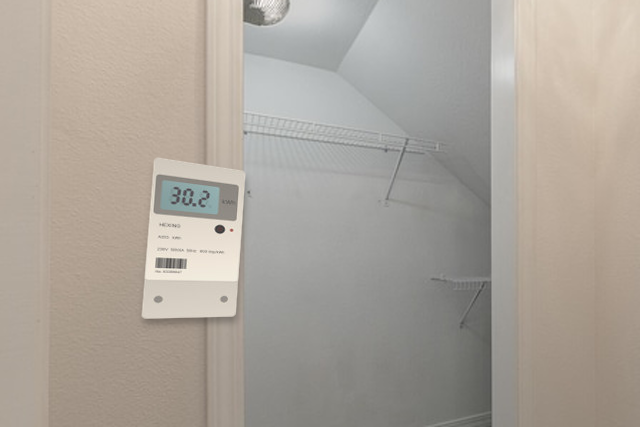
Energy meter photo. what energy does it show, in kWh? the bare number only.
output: 30.2
